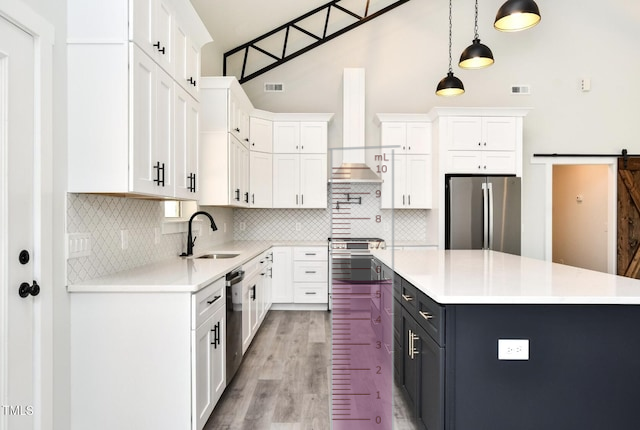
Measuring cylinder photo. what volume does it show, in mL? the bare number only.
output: 5.4
